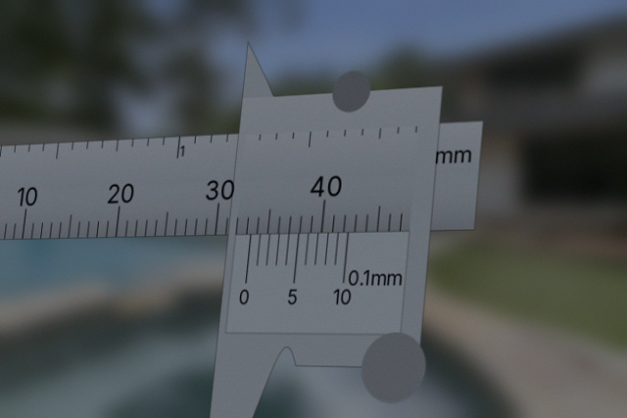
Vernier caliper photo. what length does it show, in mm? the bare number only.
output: 33.4
